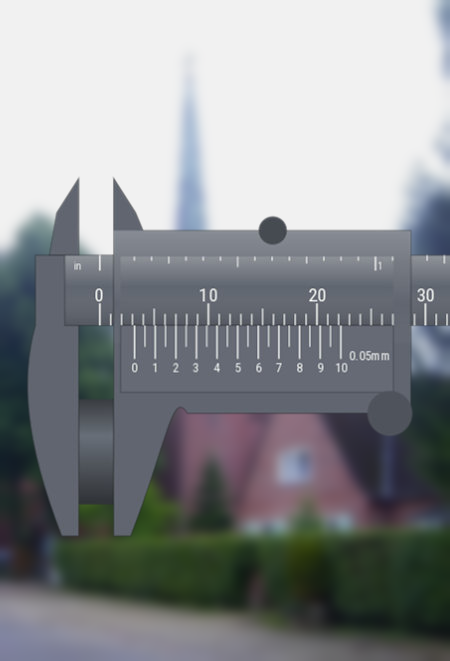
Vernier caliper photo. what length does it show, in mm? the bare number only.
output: 3.2
